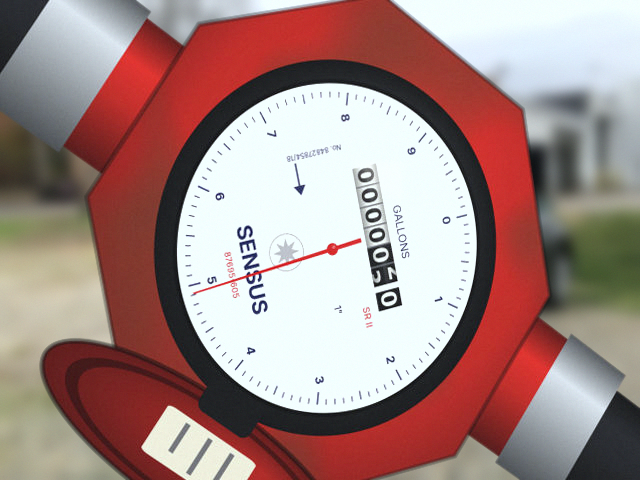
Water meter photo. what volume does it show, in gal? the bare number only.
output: 24.9
